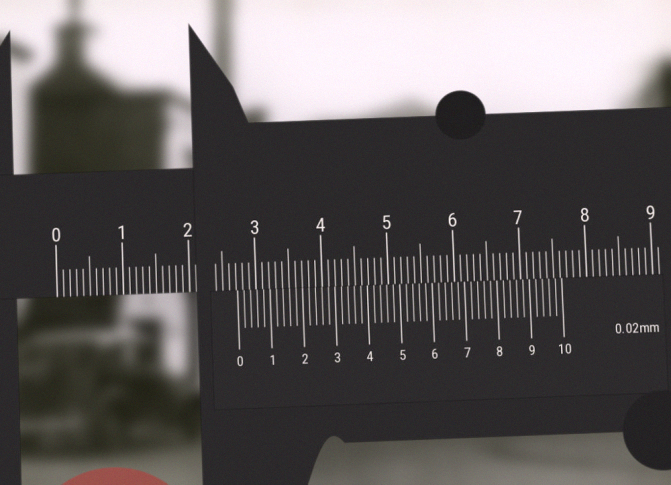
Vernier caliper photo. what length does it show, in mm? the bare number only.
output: 27.2
